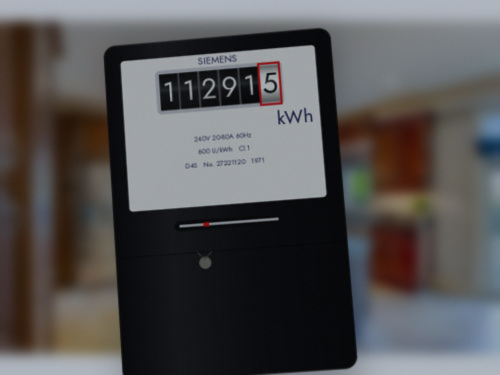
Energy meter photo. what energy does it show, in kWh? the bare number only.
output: 11291.5
